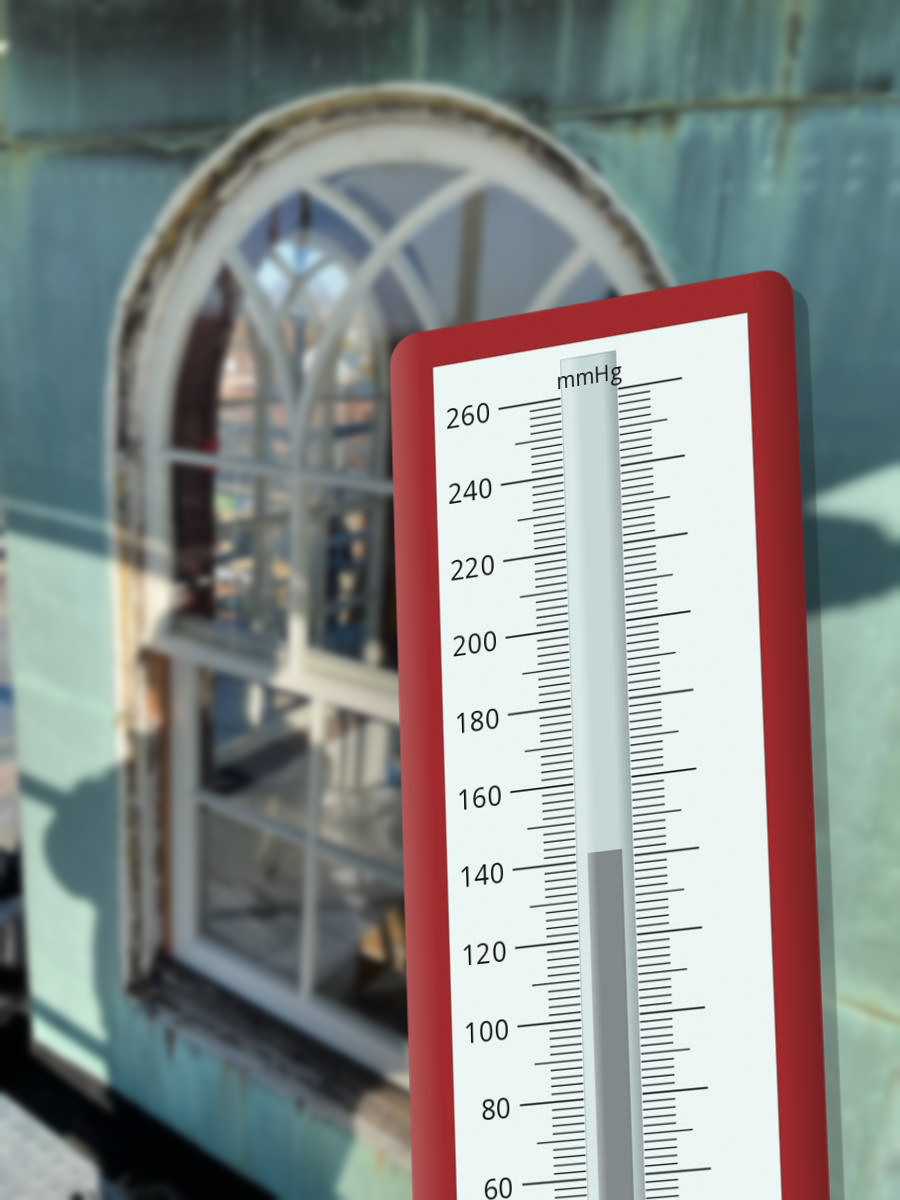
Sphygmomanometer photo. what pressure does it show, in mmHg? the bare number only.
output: 142
